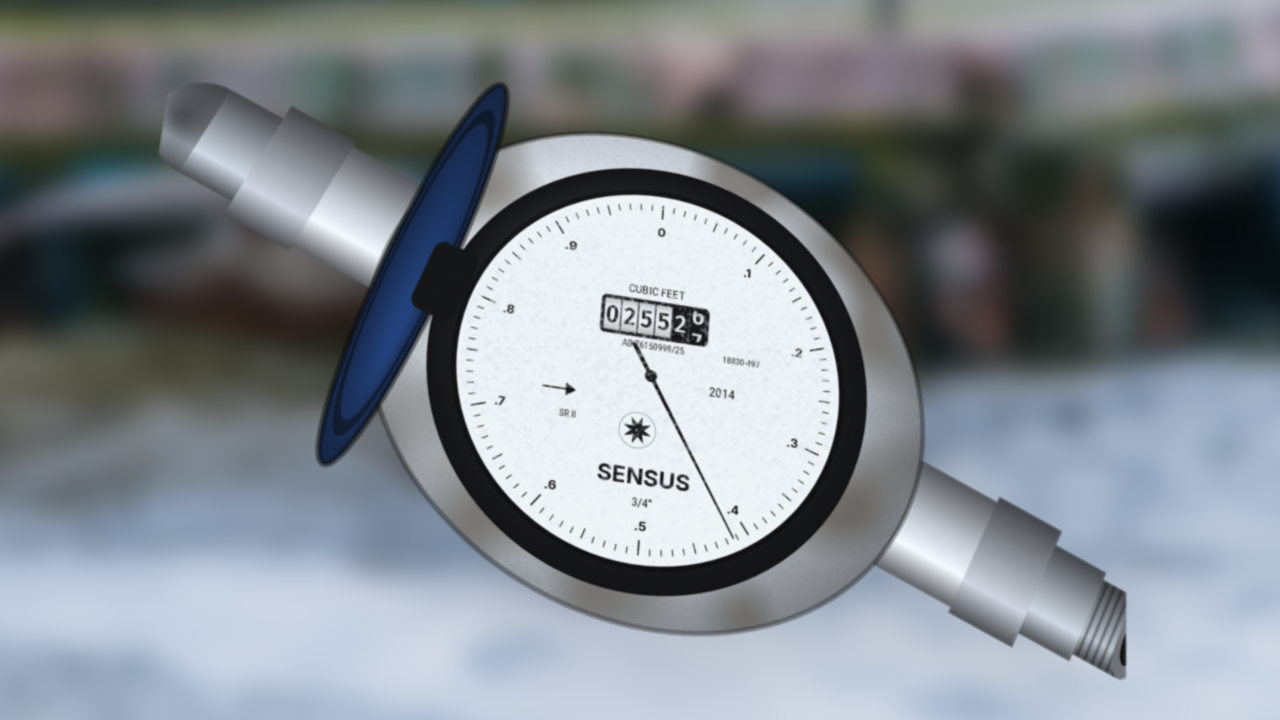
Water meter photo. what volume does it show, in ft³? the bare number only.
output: 25526.41
